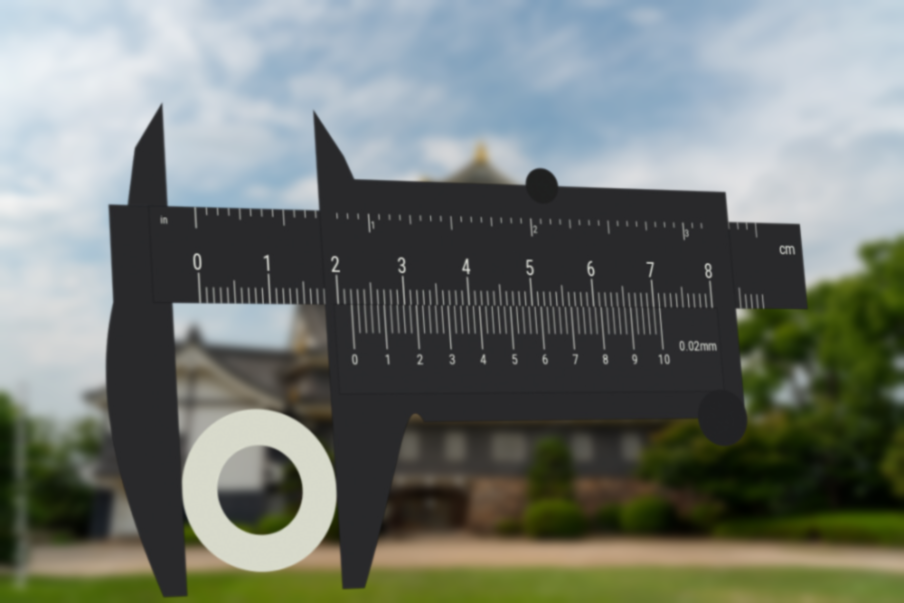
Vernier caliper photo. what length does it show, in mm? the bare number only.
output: 22.0
